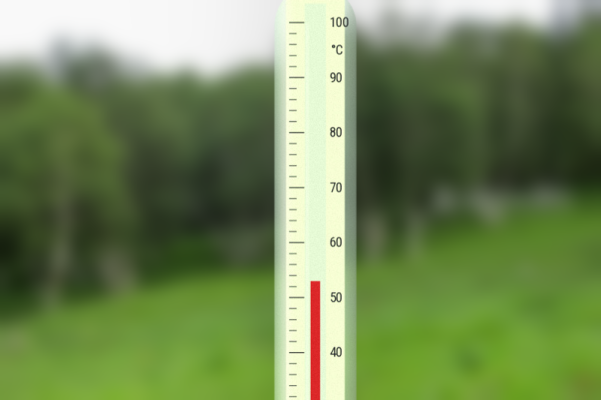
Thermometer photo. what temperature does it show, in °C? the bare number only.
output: 53
